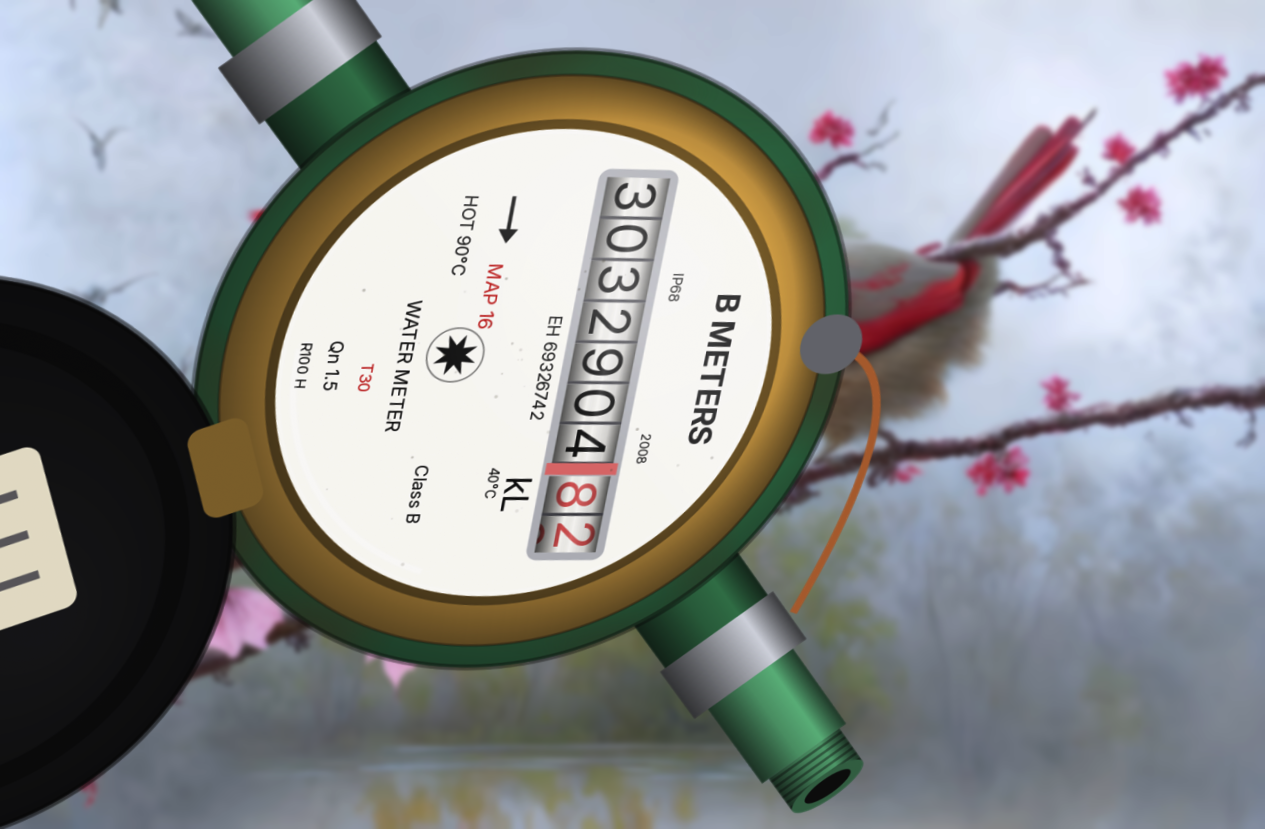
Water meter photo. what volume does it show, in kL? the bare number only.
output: 3032904.82
